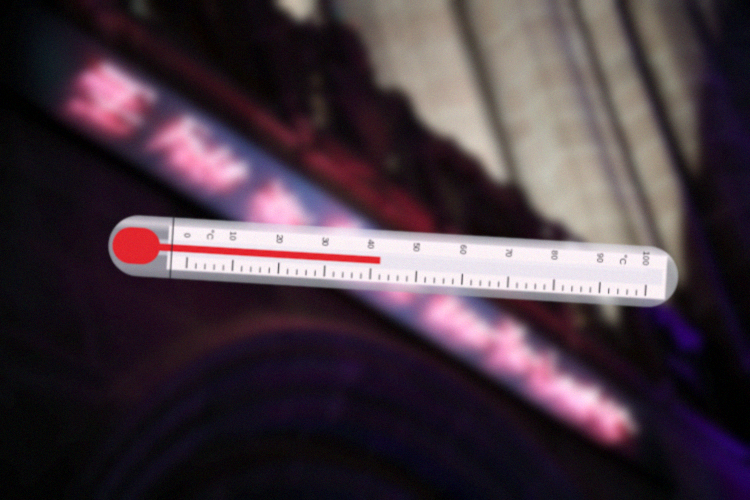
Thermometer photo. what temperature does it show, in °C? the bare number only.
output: 42
